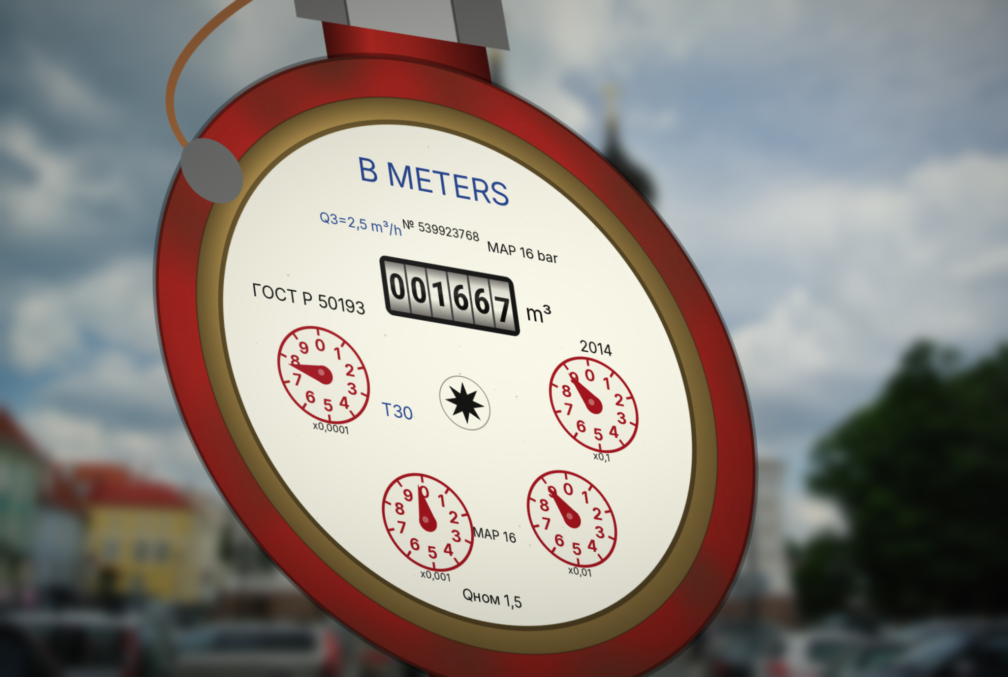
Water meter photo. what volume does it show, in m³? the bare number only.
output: 1666.8897
